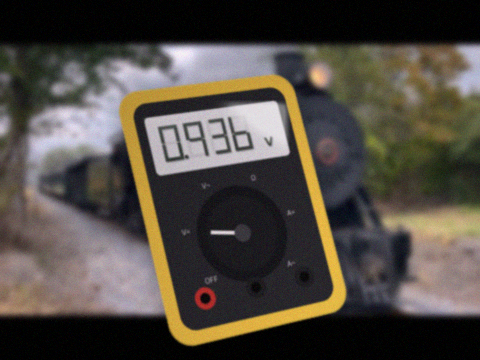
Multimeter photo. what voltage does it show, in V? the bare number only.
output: 0.936
